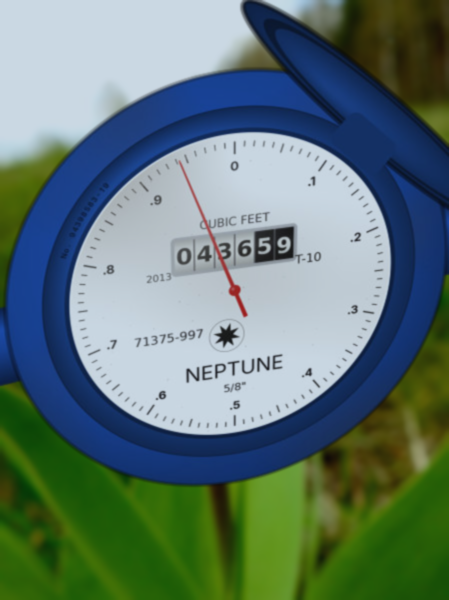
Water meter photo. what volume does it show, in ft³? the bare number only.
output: 43658.94
